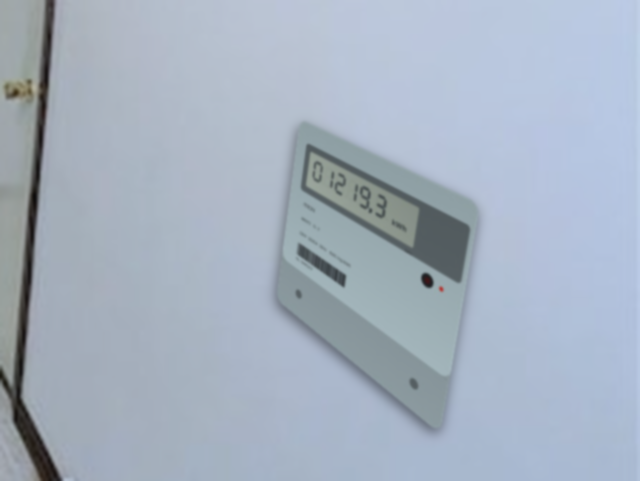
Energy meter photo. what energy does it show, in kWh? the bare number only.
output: 1219.3
